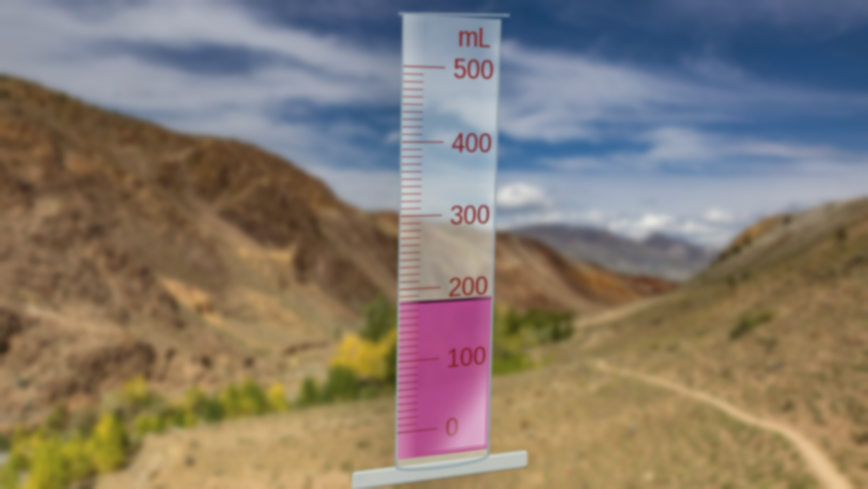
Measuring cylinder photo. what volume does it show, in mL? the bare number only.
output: 180
